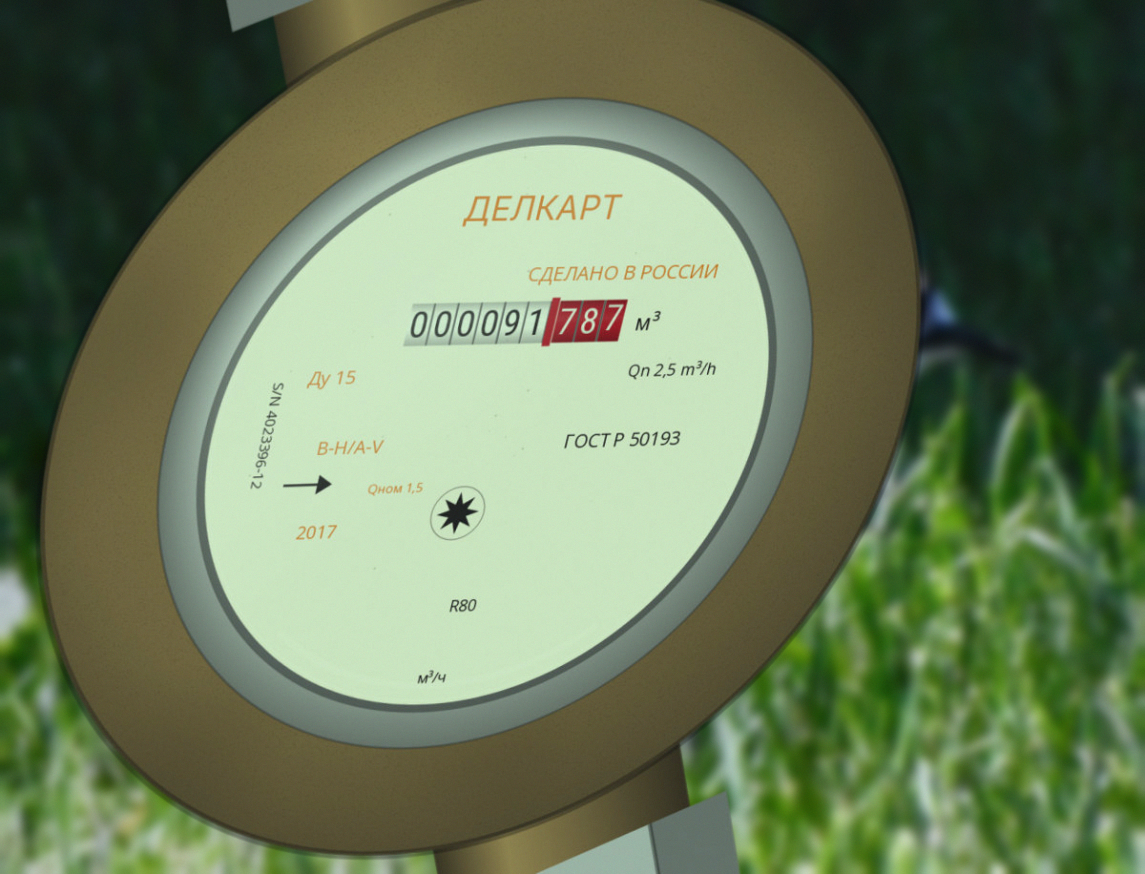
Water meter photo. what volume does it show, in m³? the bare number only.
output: 91.787
